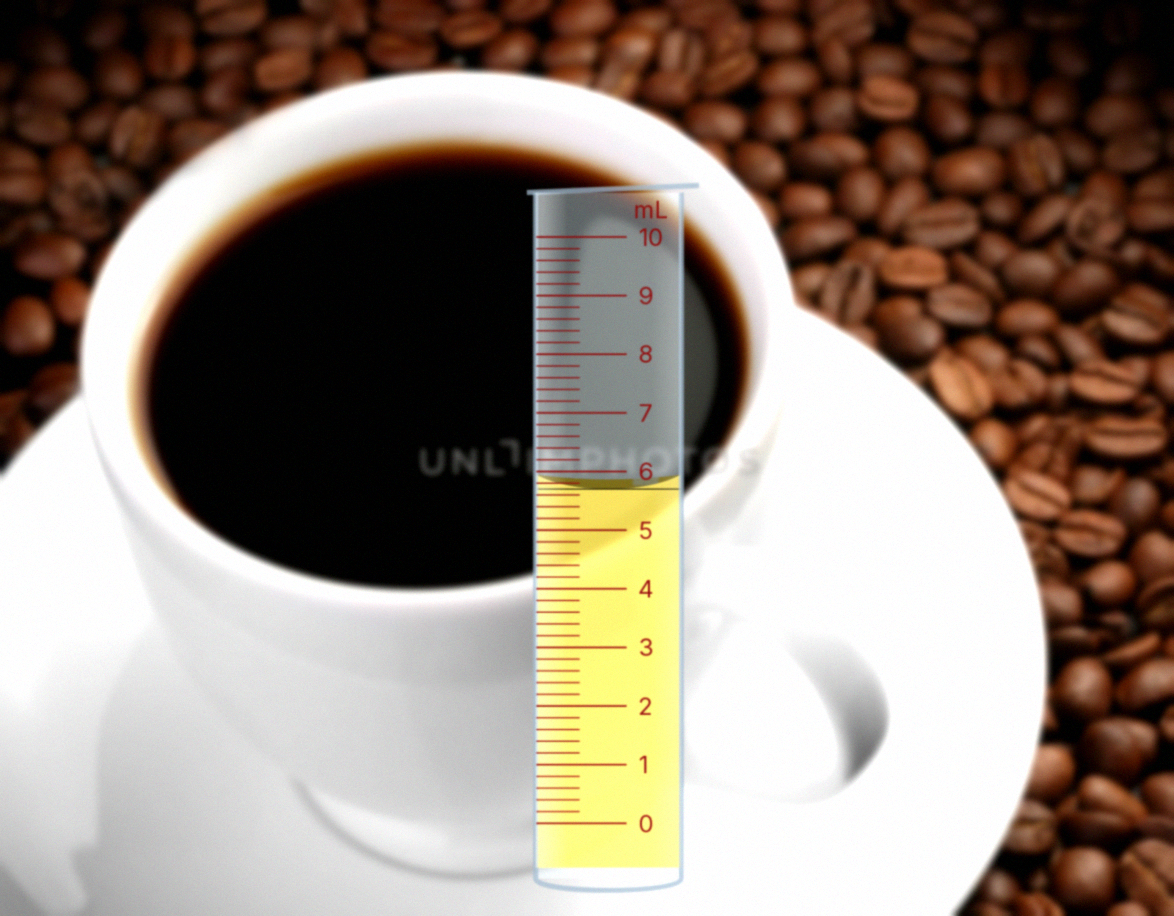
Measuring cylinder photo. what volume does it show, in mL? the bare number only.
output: 5.7
